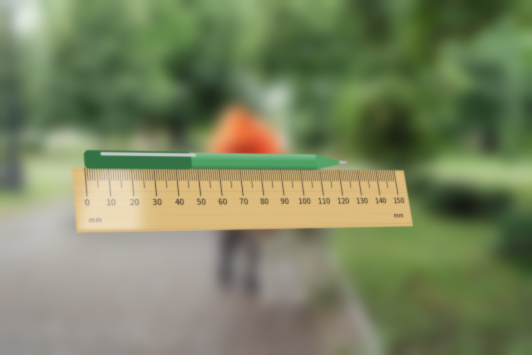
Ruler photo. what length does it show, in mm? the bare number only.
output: 125
